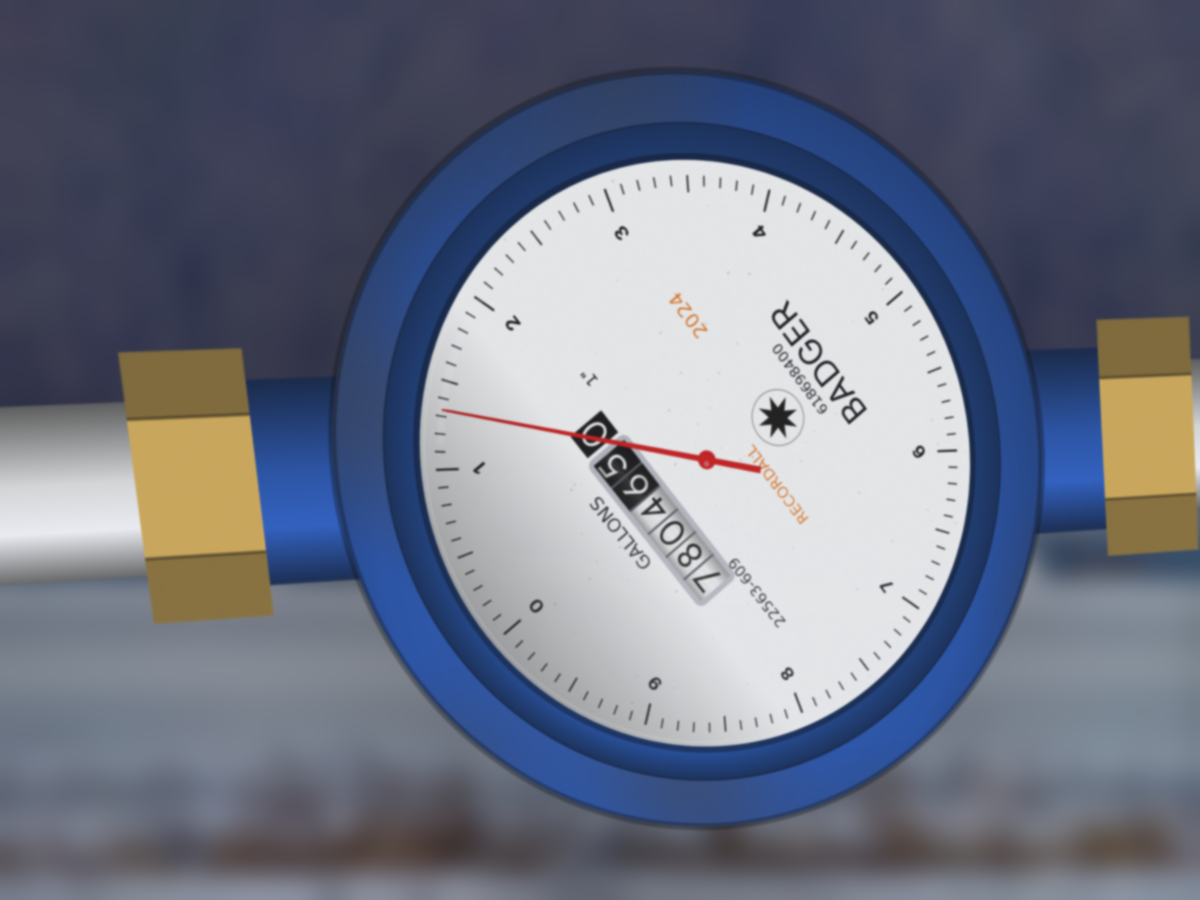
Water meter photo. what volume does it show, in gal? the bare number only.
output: 7804651.3
